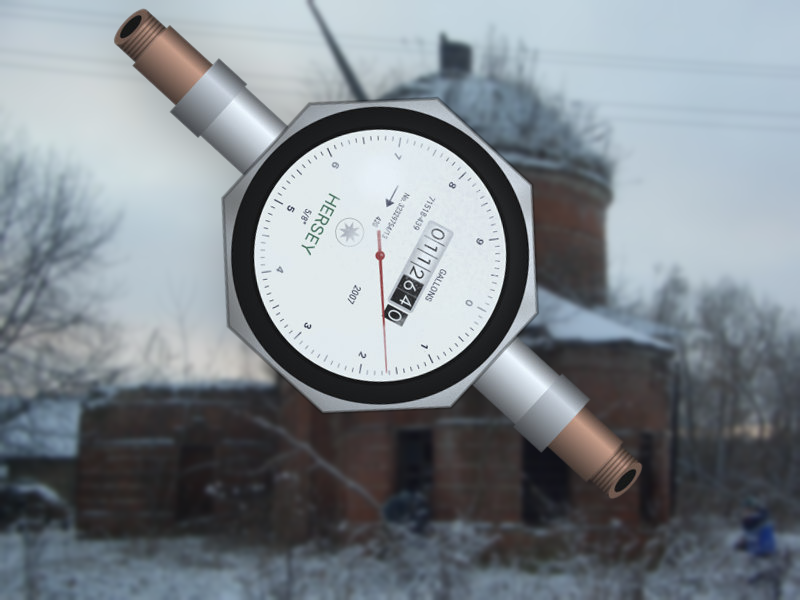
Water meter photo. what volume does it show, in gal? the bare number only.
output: 112641.6
